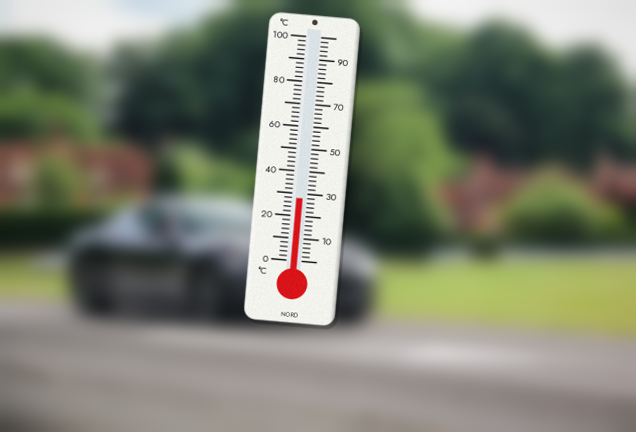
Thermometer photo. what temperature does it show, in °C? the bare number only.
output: 28
